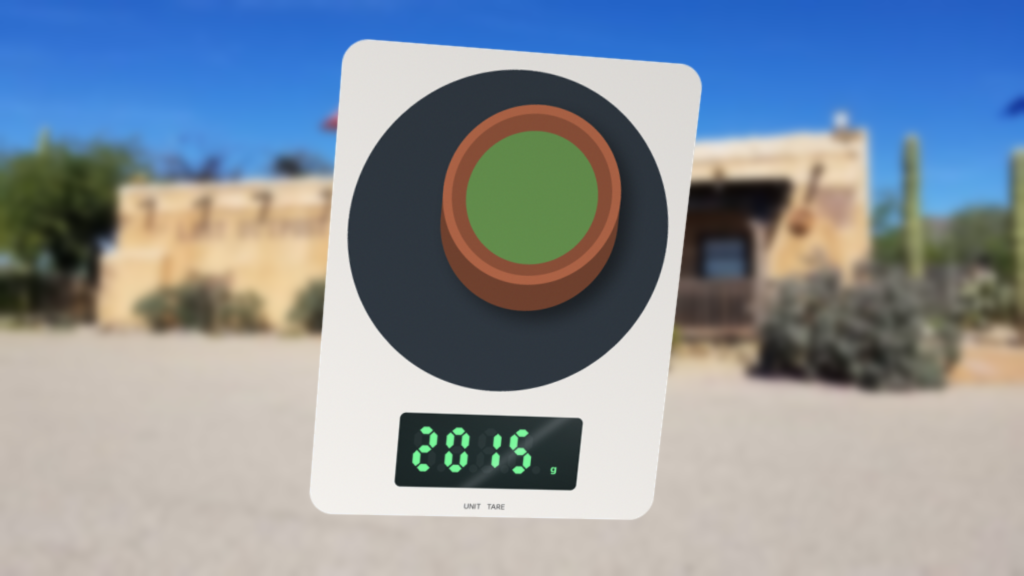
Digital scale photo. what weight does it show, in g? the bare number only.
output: 2015
